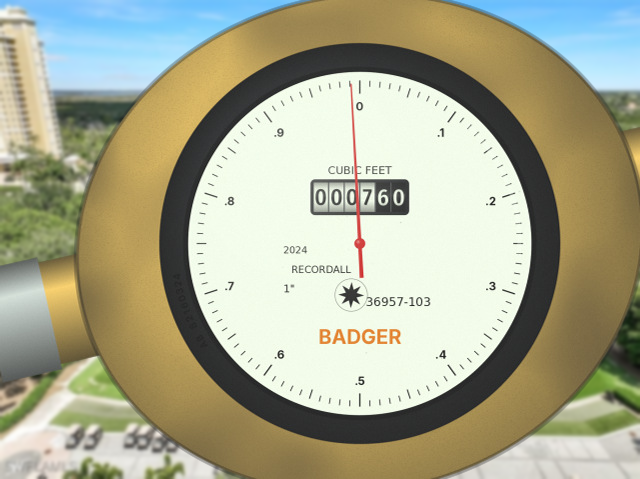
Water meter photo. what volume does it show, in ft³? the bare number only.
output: 759.99
